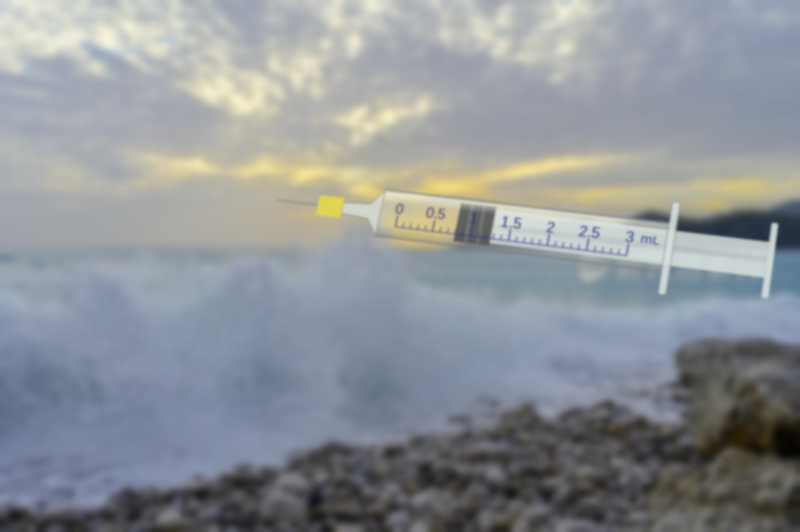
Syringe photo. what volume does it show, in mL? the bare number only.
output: 0.8
